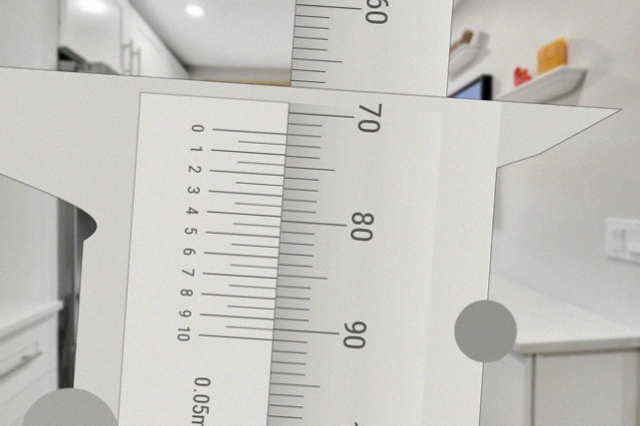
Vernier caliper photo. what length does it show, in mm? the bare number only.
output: 72.0
